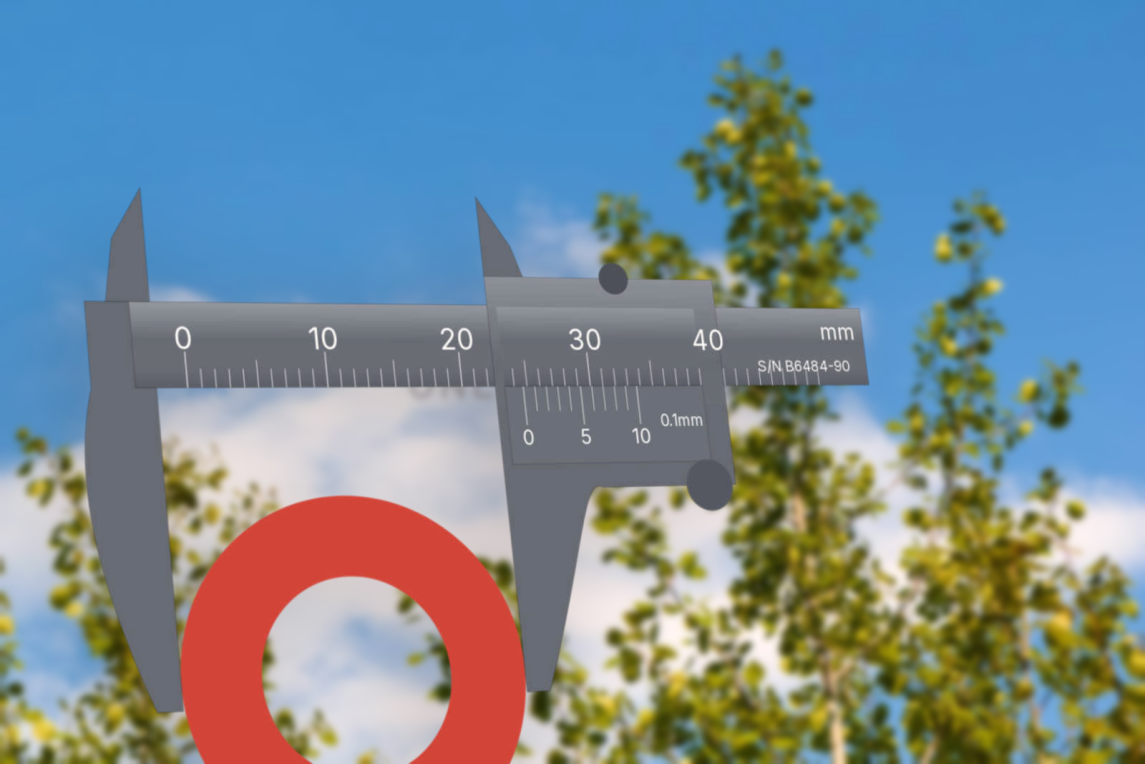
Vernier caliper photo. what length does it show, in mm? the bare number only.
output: 24.7
